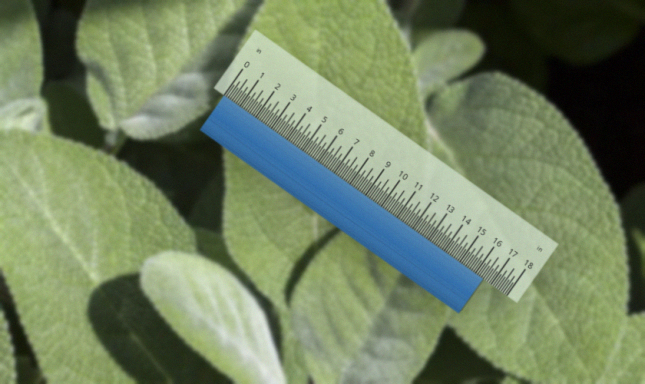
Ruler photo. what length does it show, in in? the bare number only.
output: 16.5
